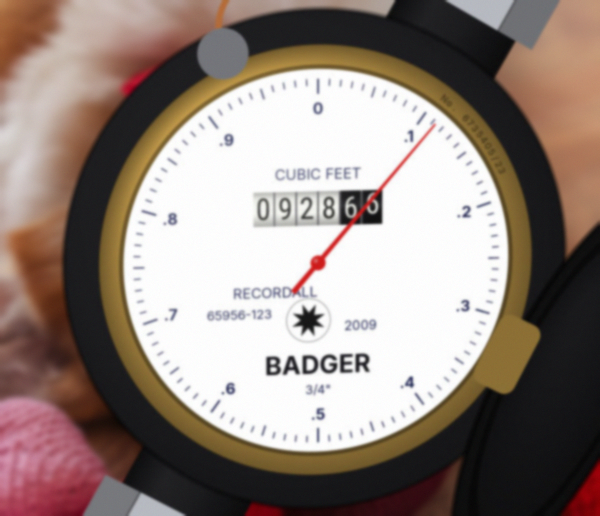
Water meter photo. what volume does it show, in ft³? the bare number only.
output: 92866.11
